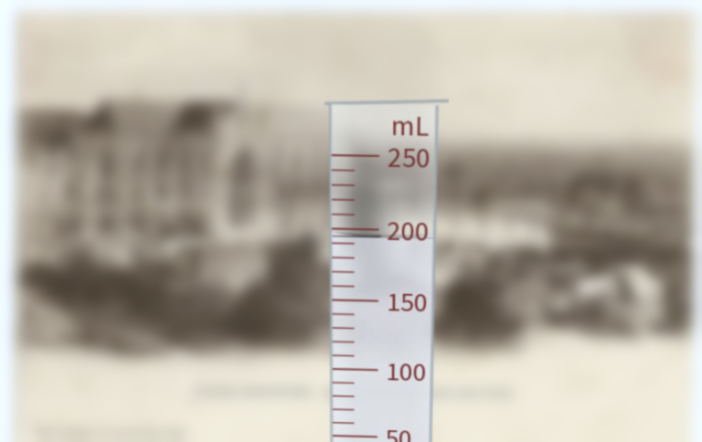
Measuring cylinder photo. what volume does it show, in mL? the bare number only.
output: 195
